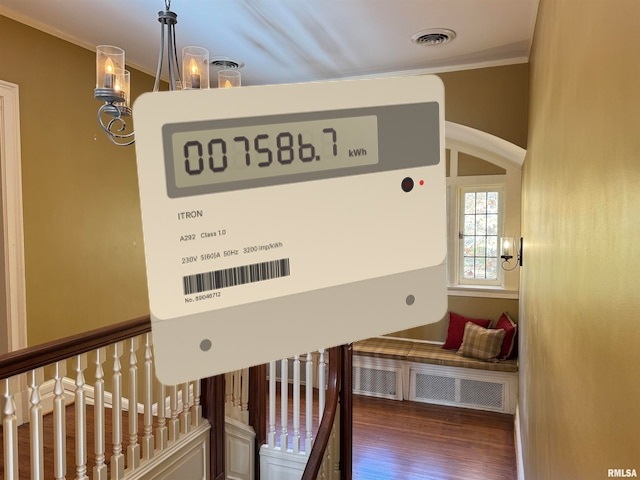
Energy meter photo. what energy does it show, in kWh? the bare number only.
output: 7586.7
